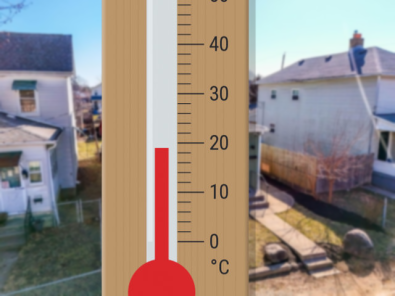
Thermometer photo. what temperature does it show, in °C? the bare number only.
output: 19
